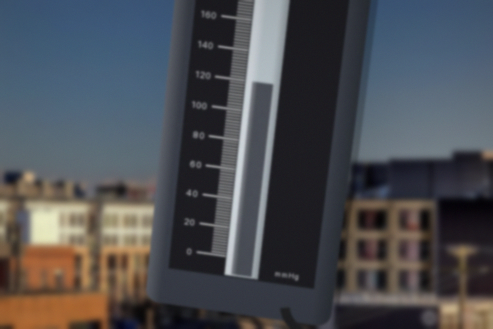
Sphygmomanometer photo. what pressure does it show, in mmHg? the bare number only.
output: 120
